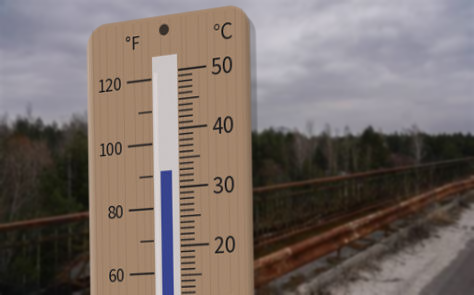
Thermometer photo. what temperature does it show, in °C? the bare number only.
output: 33
